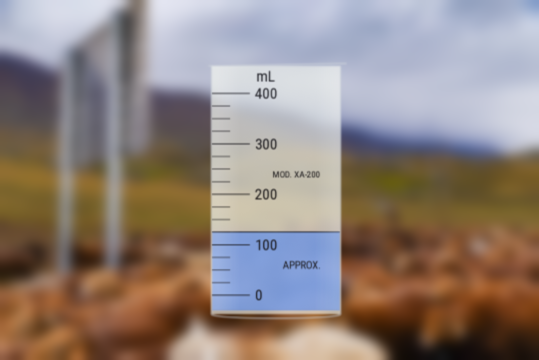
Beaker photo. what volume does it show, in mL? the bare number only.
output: 125
